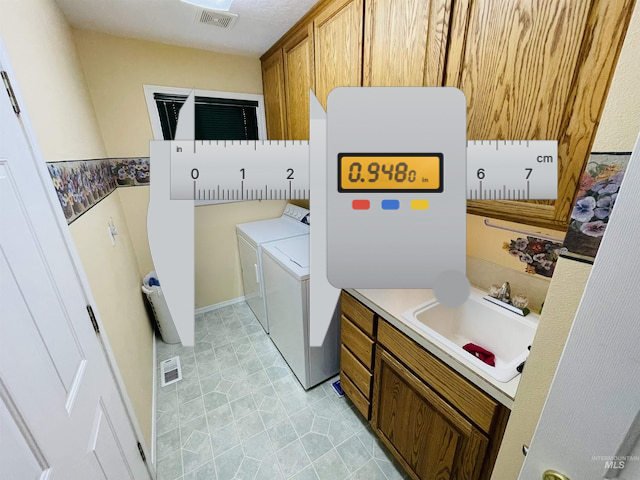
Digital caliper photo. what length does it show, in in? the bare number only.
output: 0.9480
